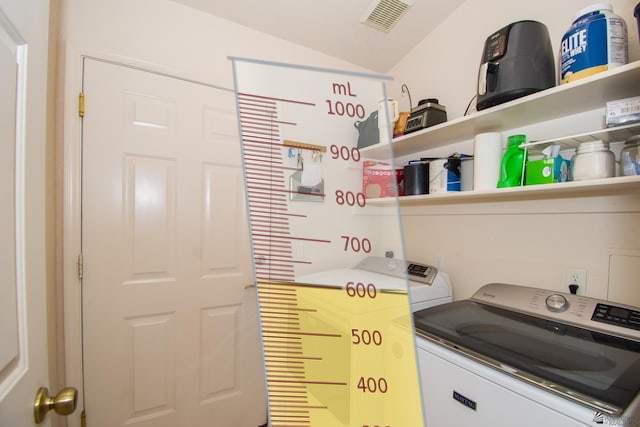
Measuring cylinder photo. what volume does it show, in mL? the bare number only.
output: 600
